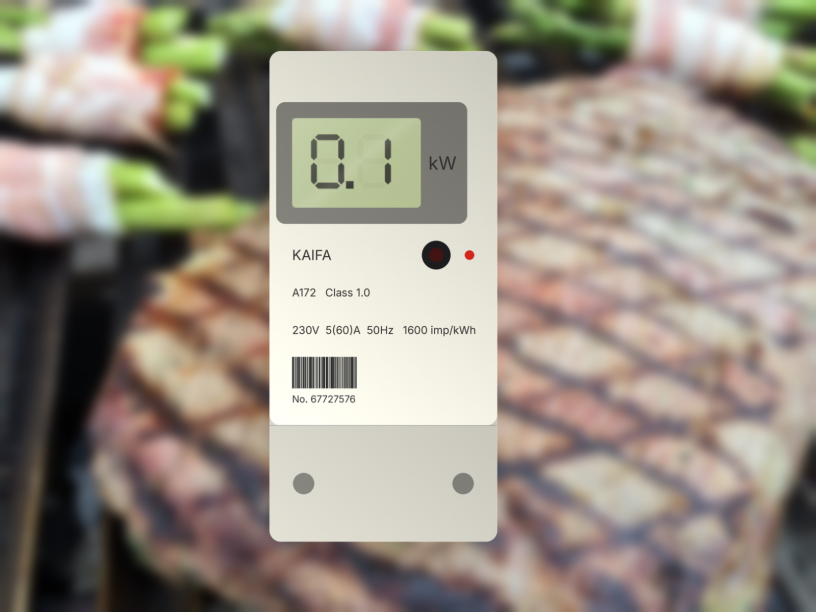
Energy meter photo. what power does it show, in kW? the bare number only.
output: 0.1
